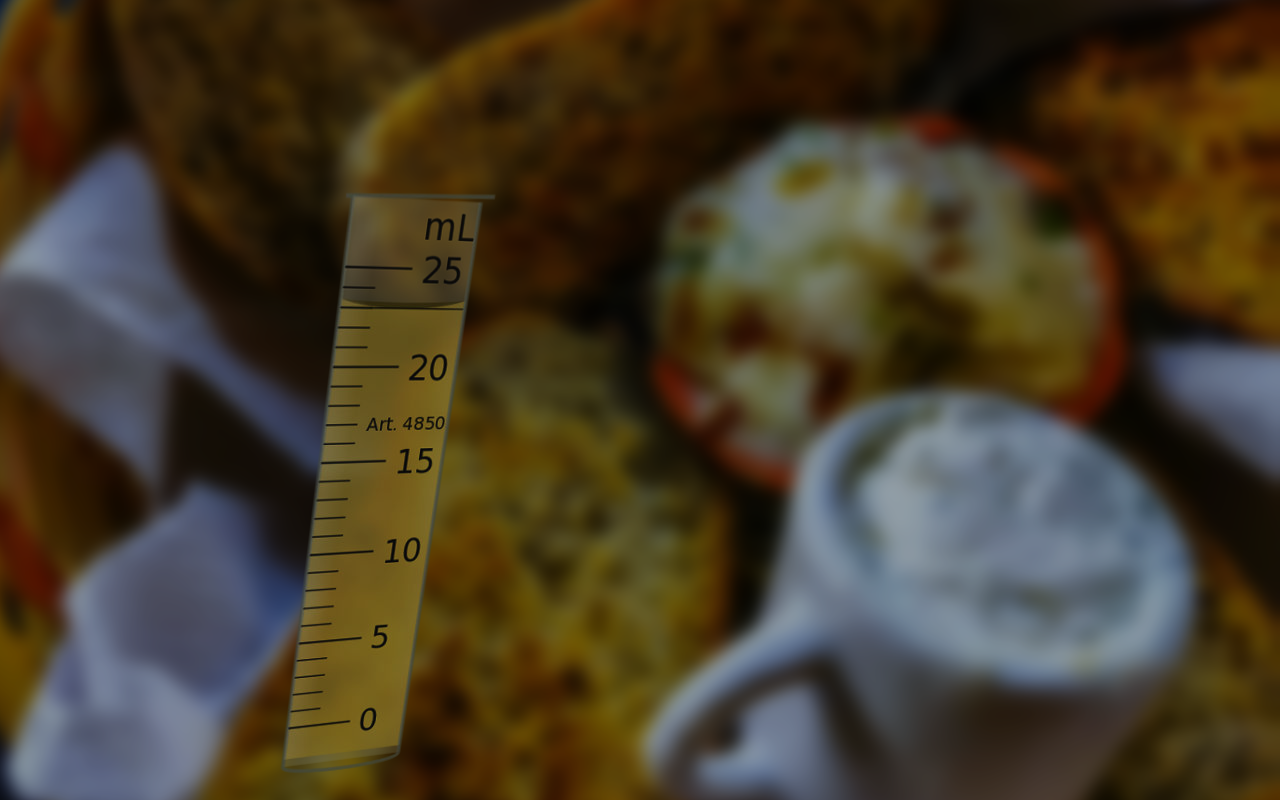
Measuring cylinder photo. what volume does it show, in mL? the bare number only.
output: 23
